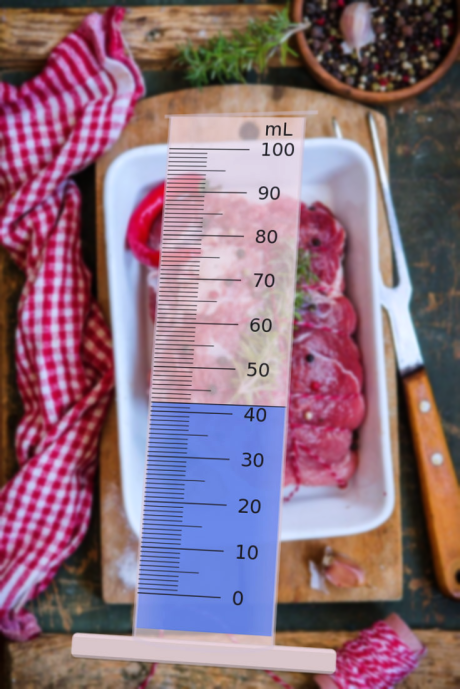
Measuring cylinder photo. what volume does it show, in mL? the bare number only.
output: 42
